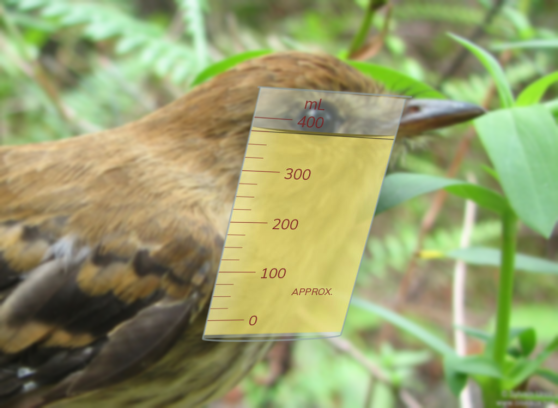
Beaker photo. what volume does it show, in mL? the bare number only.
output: 375
